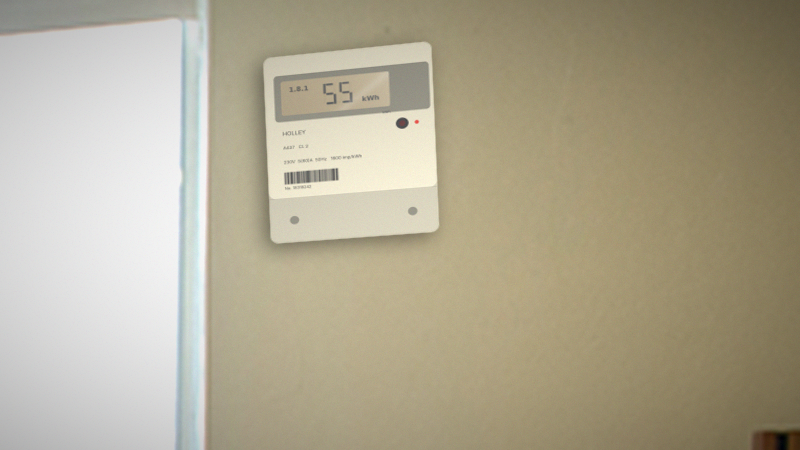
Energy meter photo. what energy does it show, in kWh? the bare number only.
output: 55
